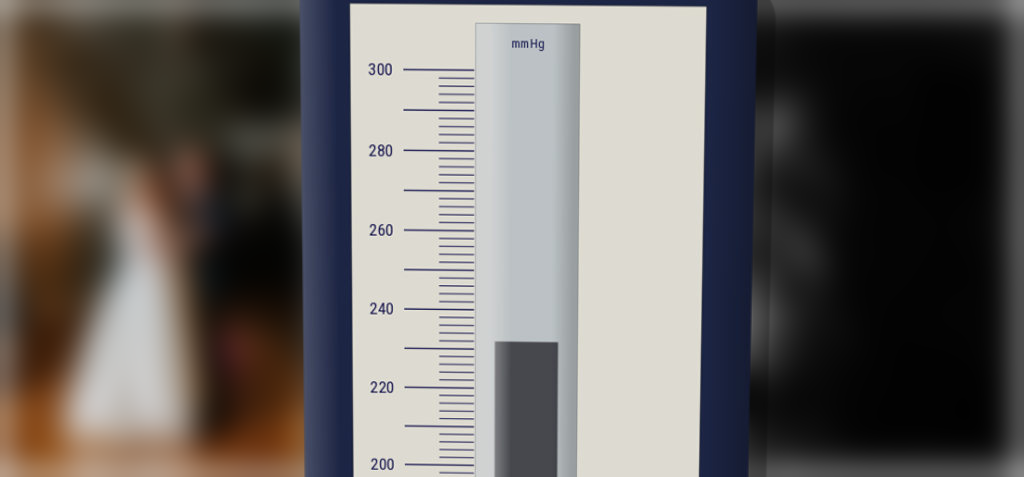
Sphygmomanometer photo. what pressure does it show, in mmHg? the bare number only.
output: 232
